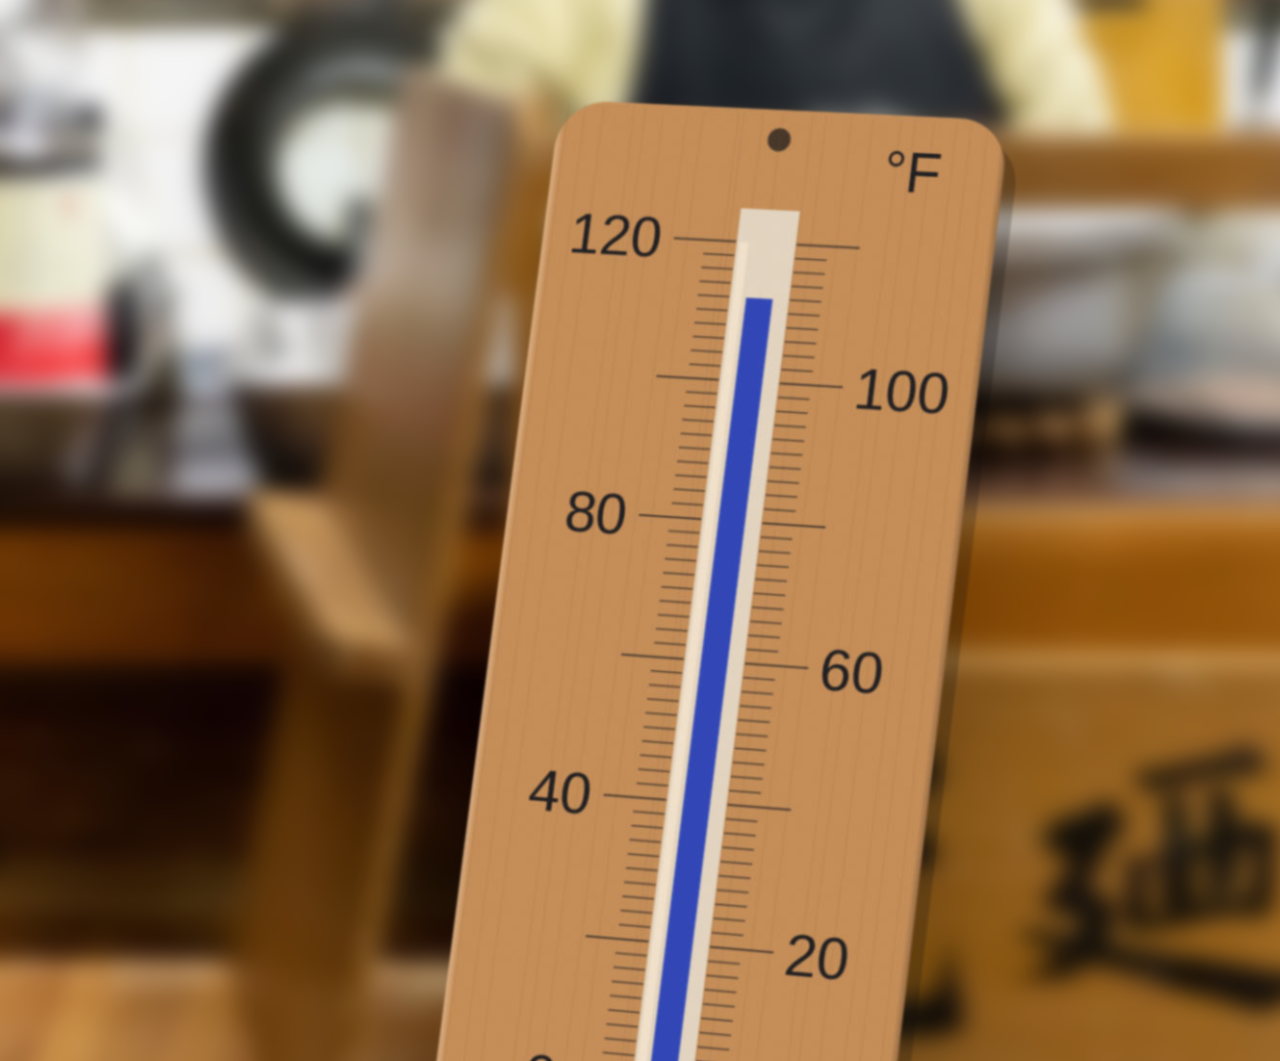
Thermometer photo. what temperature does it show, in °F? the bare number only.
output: 112
